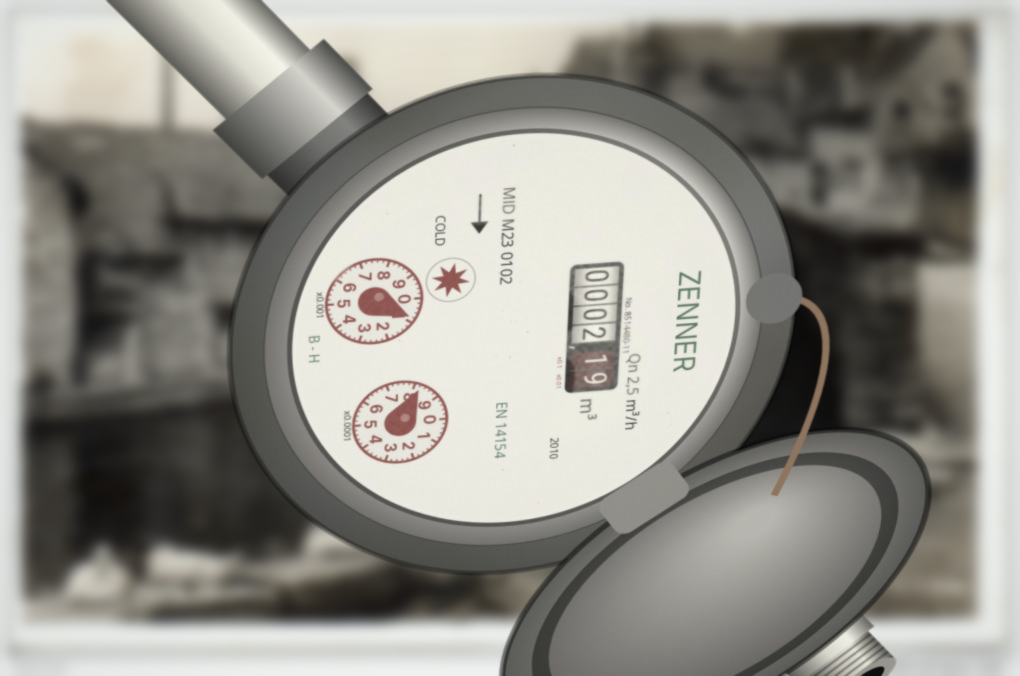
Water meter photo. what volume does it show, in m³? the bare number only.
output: 2.1908
